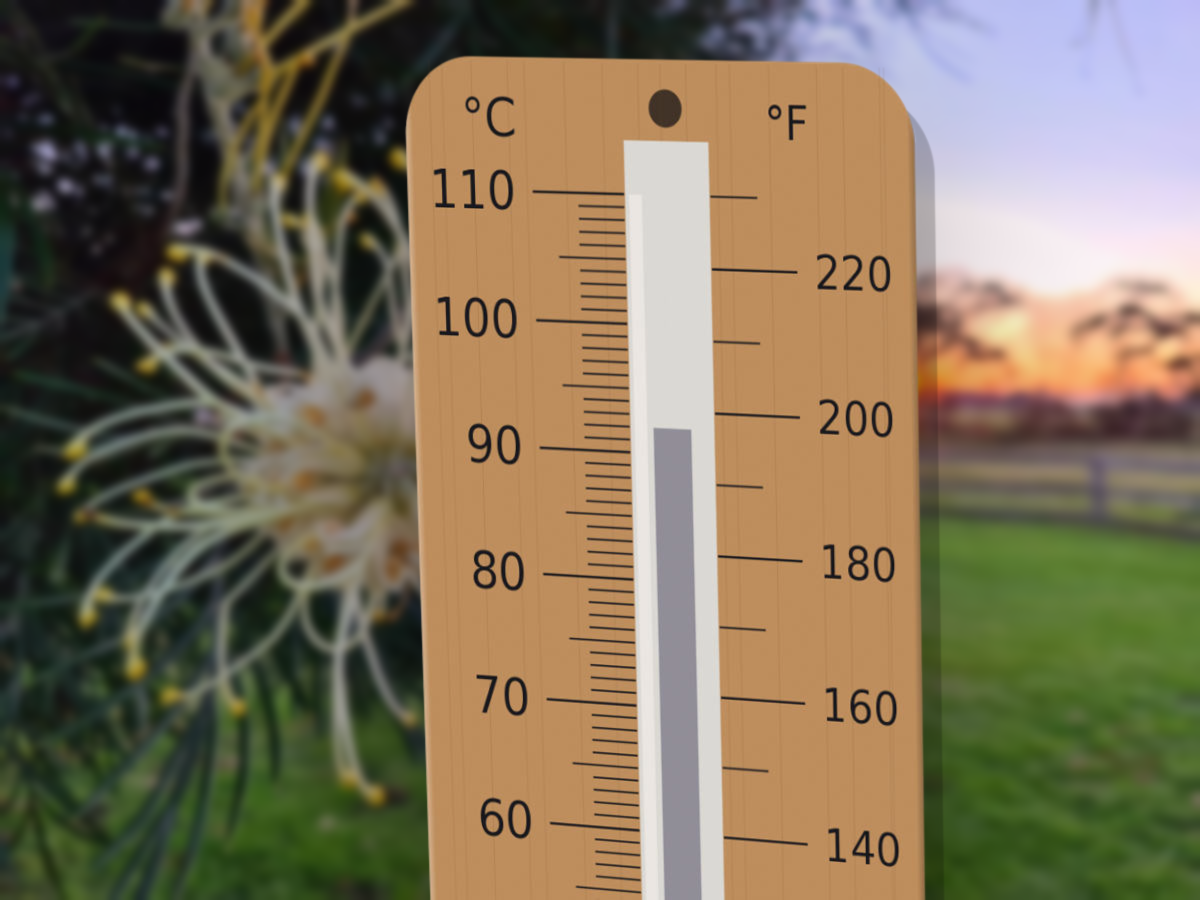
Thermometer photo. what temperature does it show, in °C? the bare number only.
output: 92
